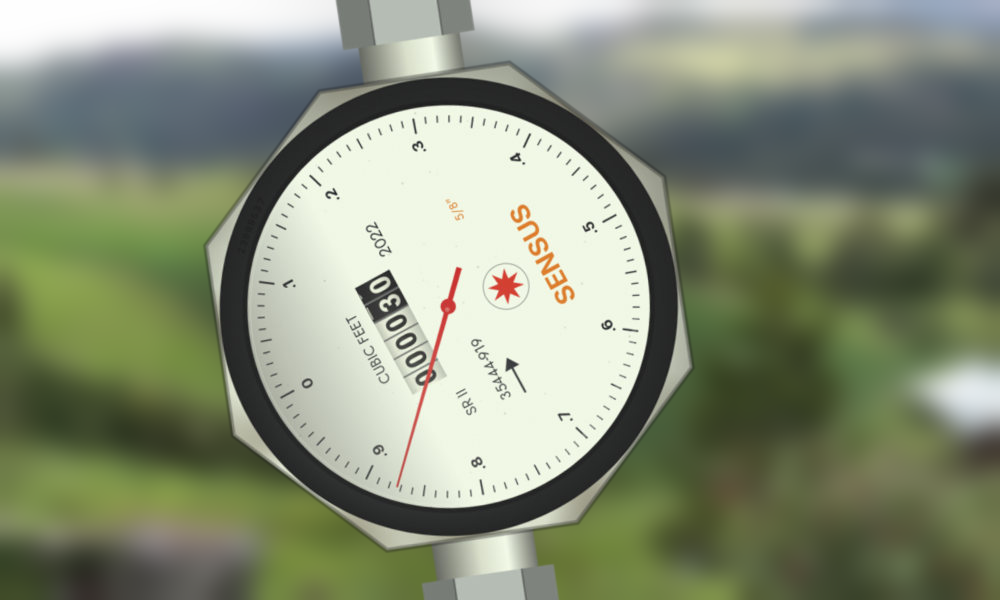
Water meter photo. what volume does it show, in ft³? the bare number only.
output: 29.87
